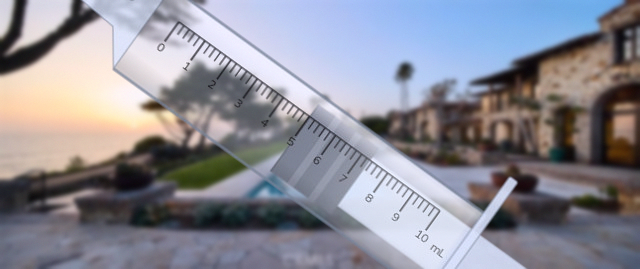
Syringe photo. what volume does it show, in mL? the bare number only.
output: 5
